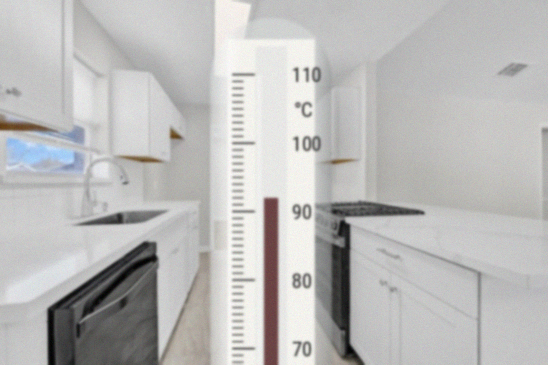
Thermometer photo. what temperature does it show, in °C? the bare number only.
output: 92
